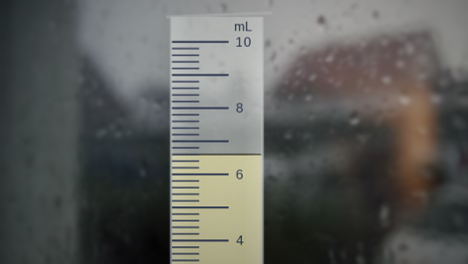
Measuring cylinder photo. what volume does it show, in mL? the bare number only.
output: 6.6
